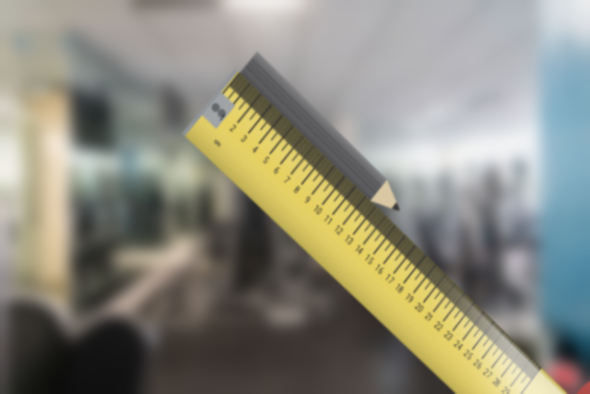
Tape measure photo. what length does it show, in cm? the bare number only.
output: 14.5
